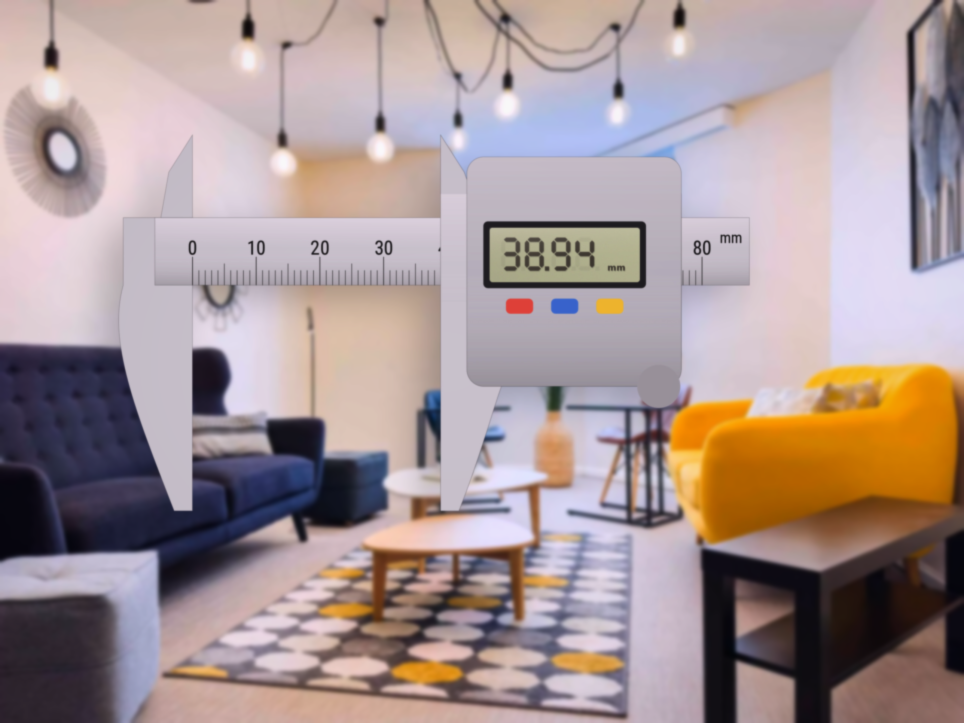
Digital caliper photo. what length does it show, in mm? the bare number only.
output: 38.94
